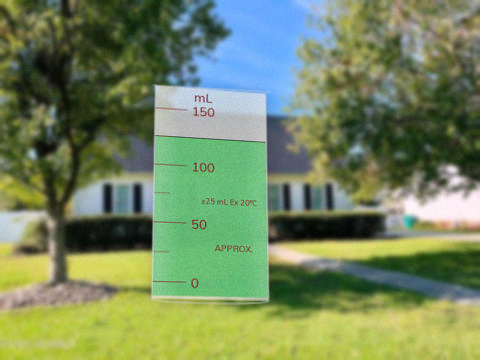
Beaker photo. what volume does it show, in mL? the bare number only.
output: 125
